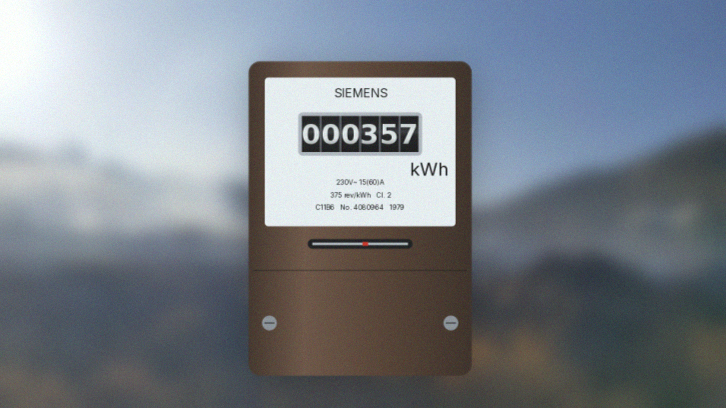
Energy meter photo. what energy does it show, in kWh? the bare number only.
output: 357
